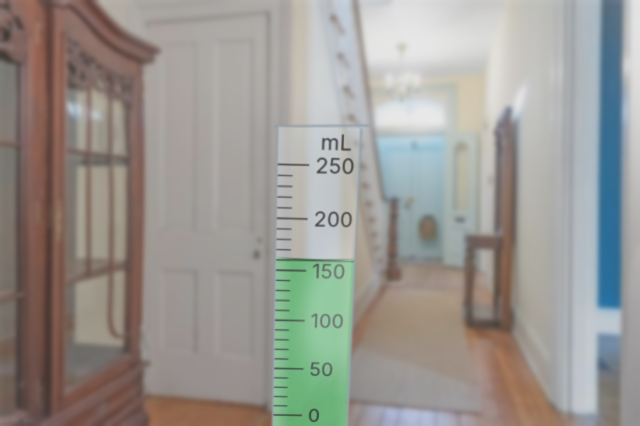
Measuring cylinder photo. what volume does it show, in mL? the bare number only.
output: 160
